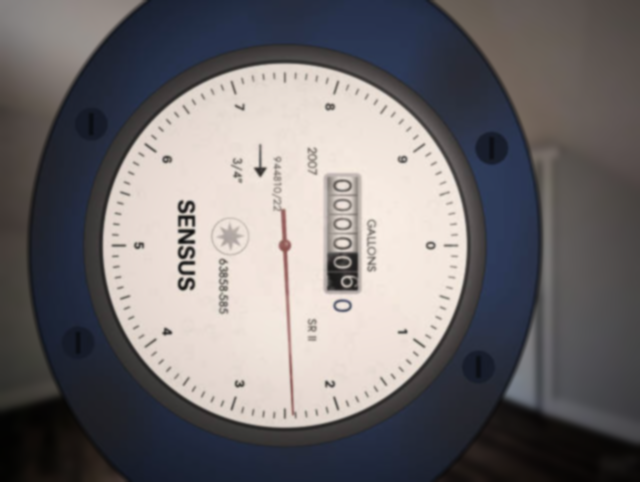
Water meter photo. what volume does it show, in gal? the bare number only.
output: 62.4
